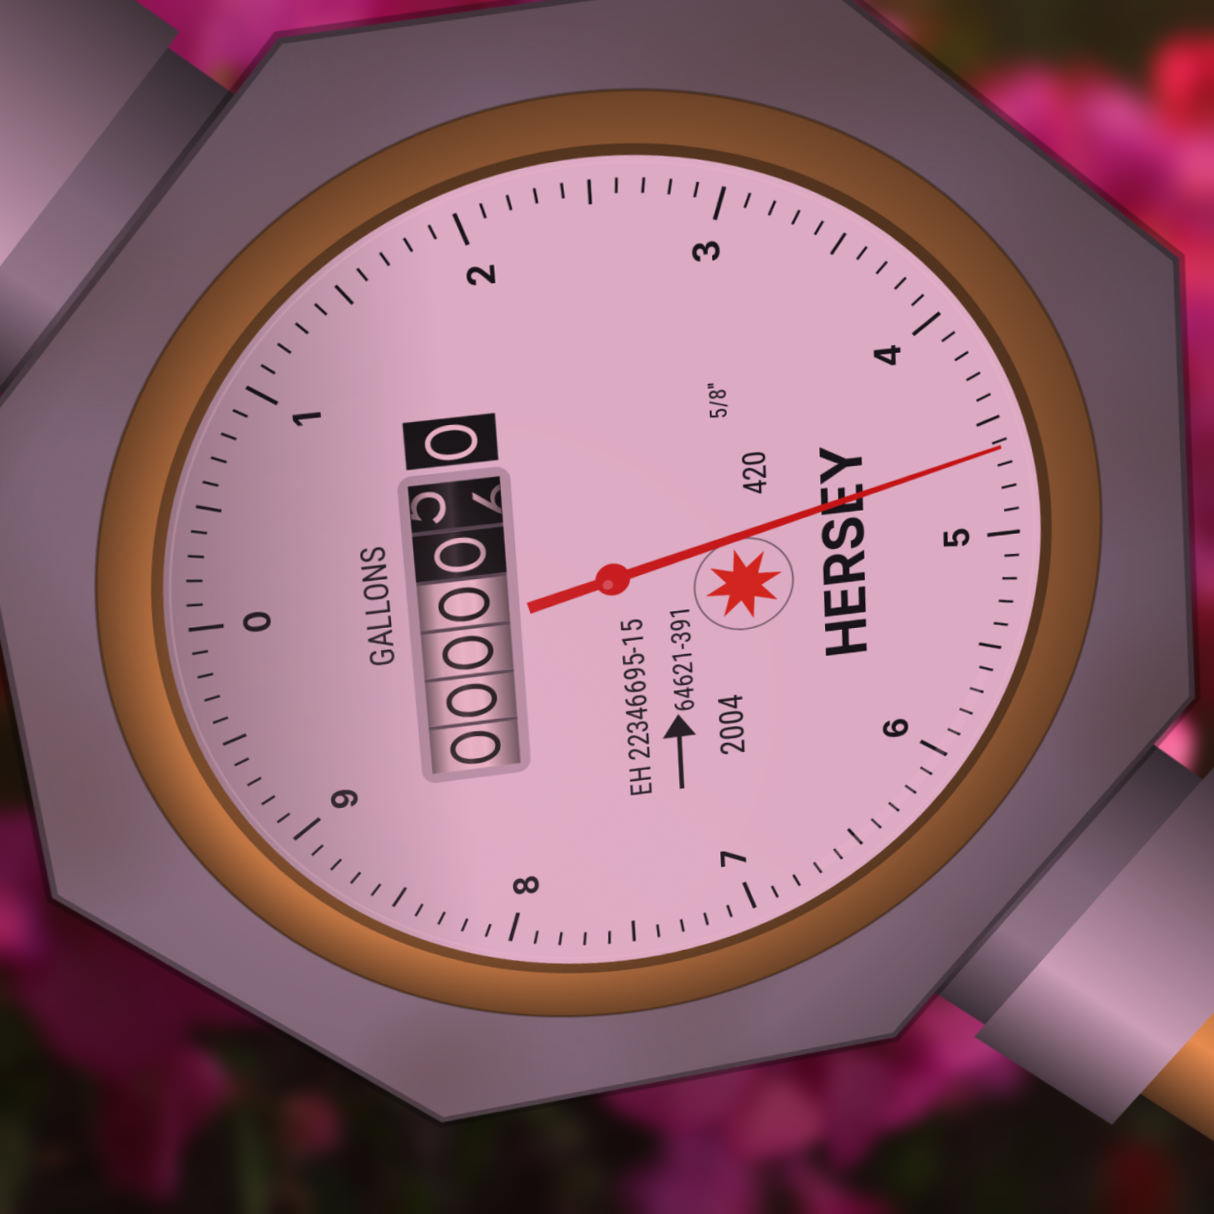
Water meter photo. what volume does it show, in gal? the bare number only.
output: 54.6
